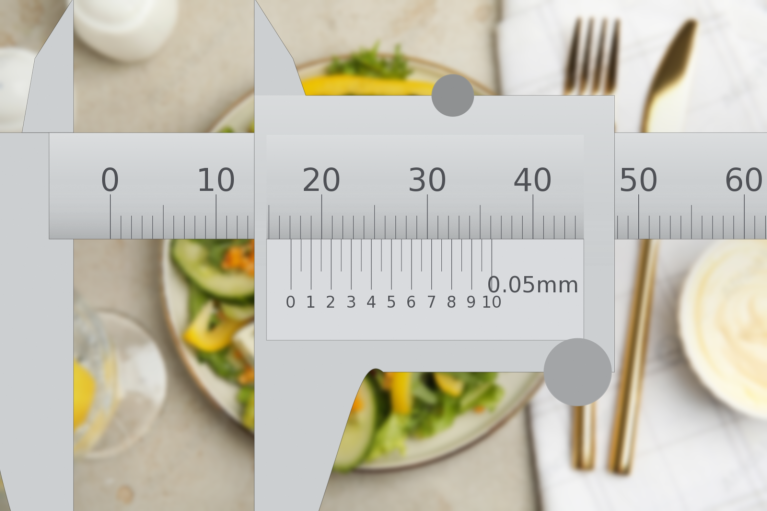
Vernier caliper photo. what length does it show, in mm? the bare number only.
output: 17.1
